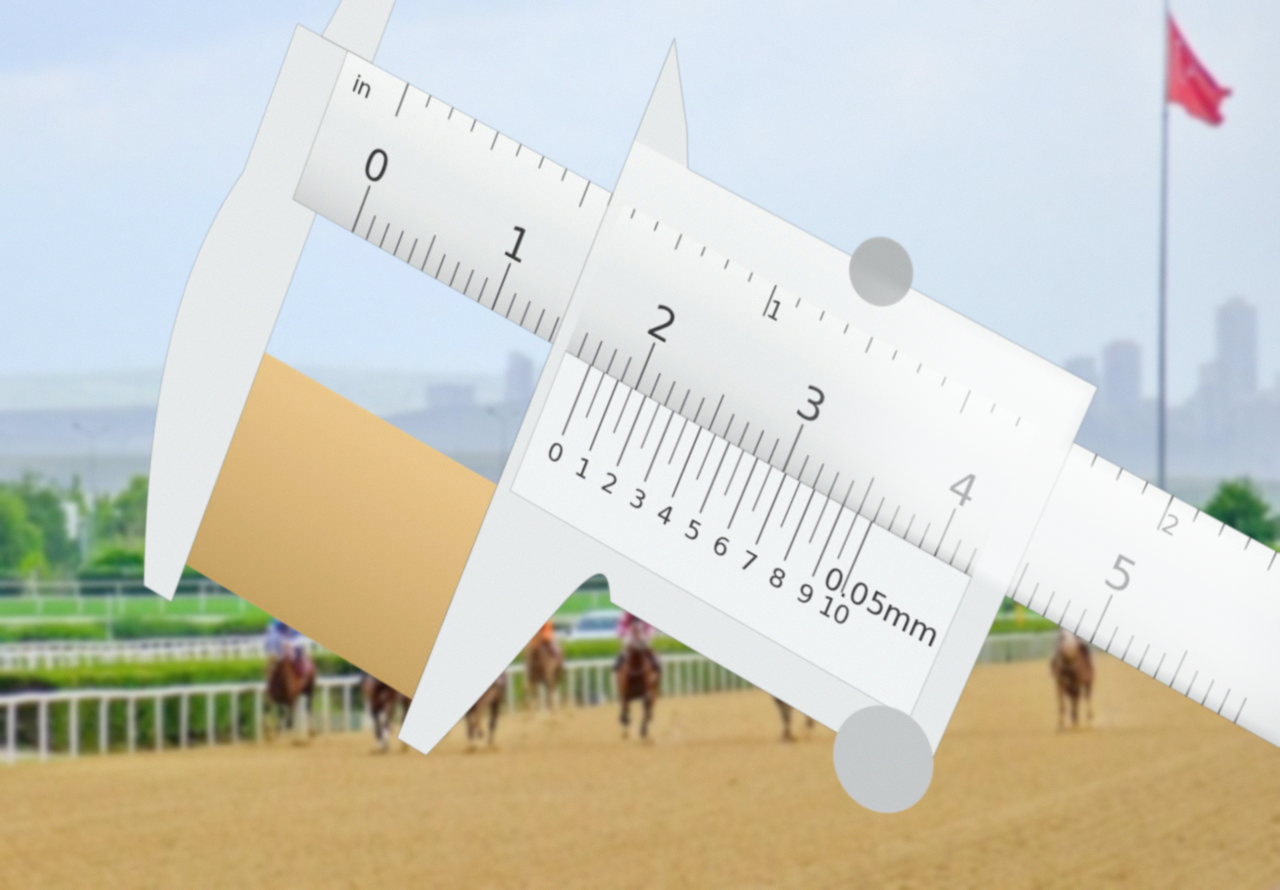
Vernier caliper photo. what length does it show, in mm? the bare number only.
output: 16.9
